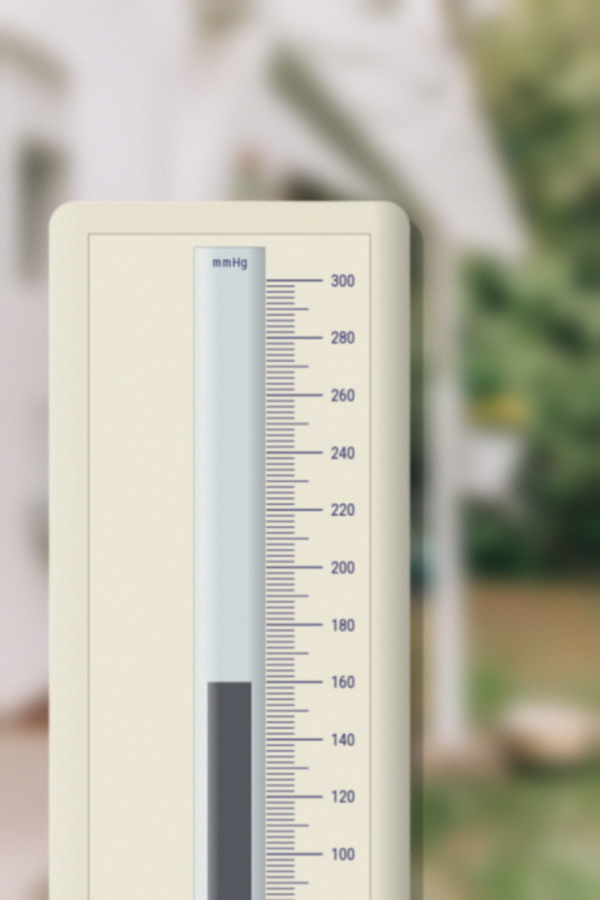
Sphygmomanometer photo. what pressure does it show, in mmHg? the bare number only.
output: 160
